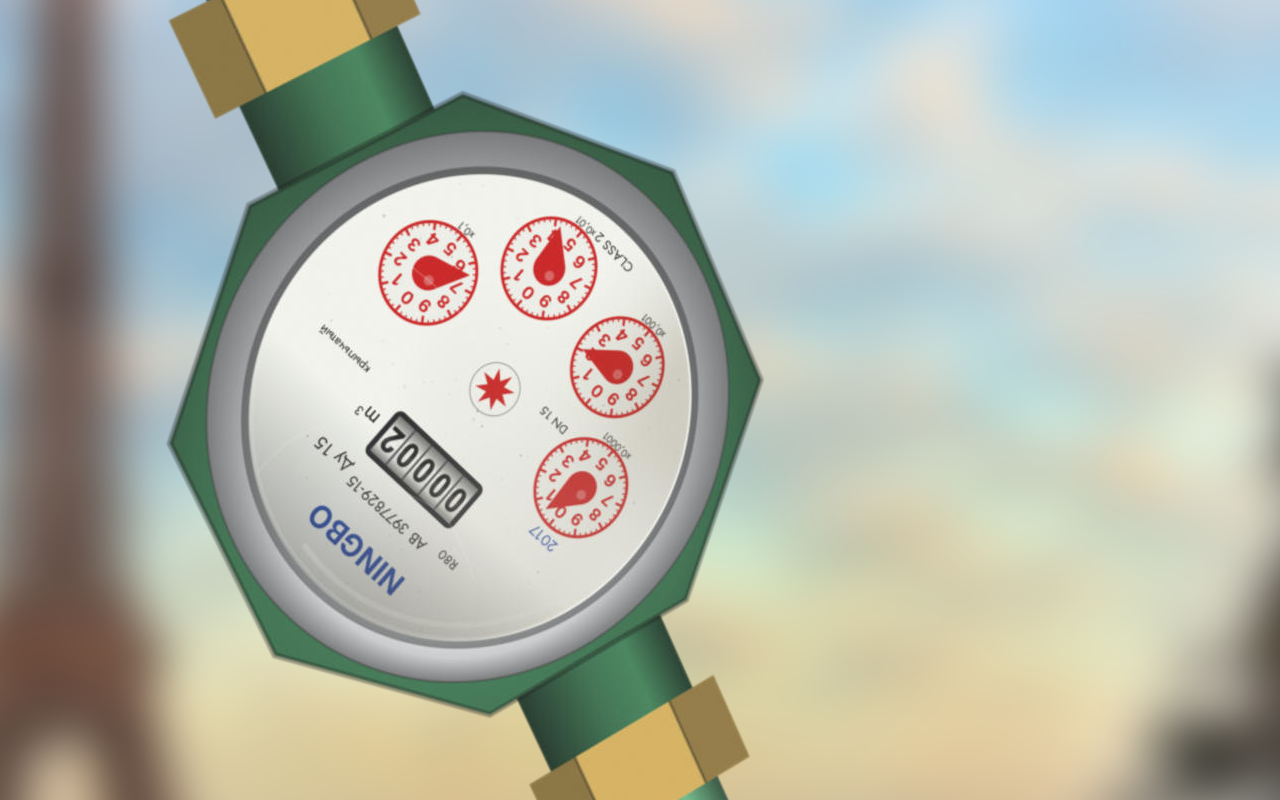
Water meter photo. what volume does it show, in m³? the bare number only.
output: 2.6420
